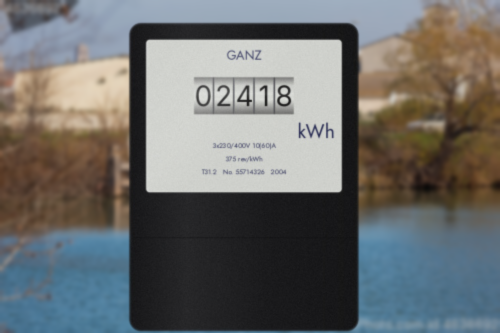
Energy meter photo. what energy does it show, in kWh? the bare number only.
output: 2418
